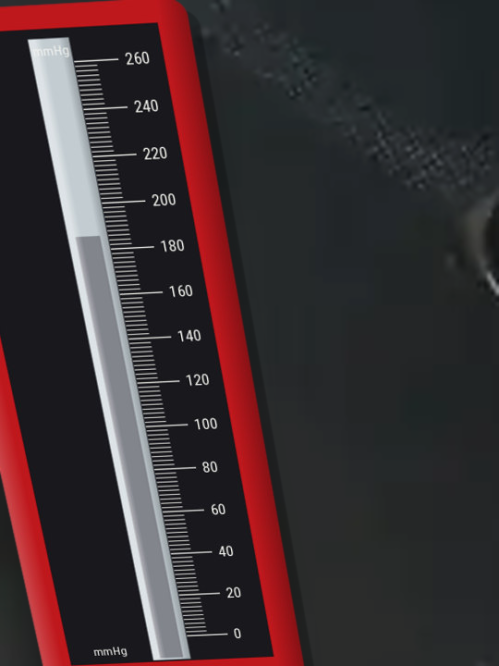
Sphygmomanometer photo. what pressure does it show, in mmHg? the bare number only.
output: 186
